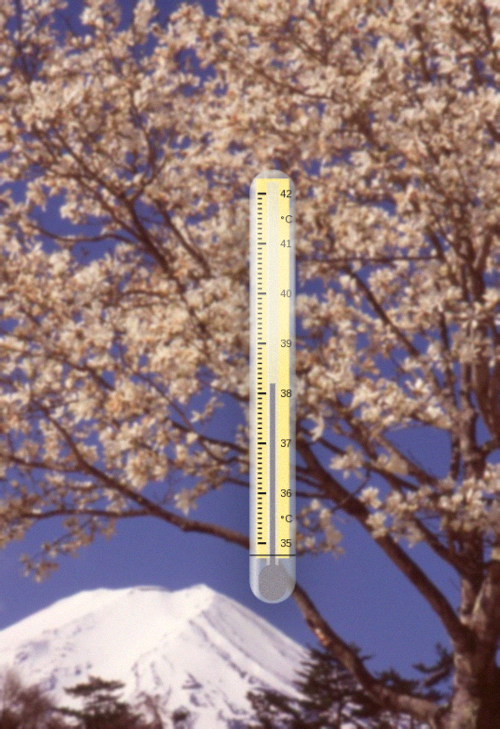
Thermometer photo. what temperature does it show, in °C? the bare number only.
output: 38.2
